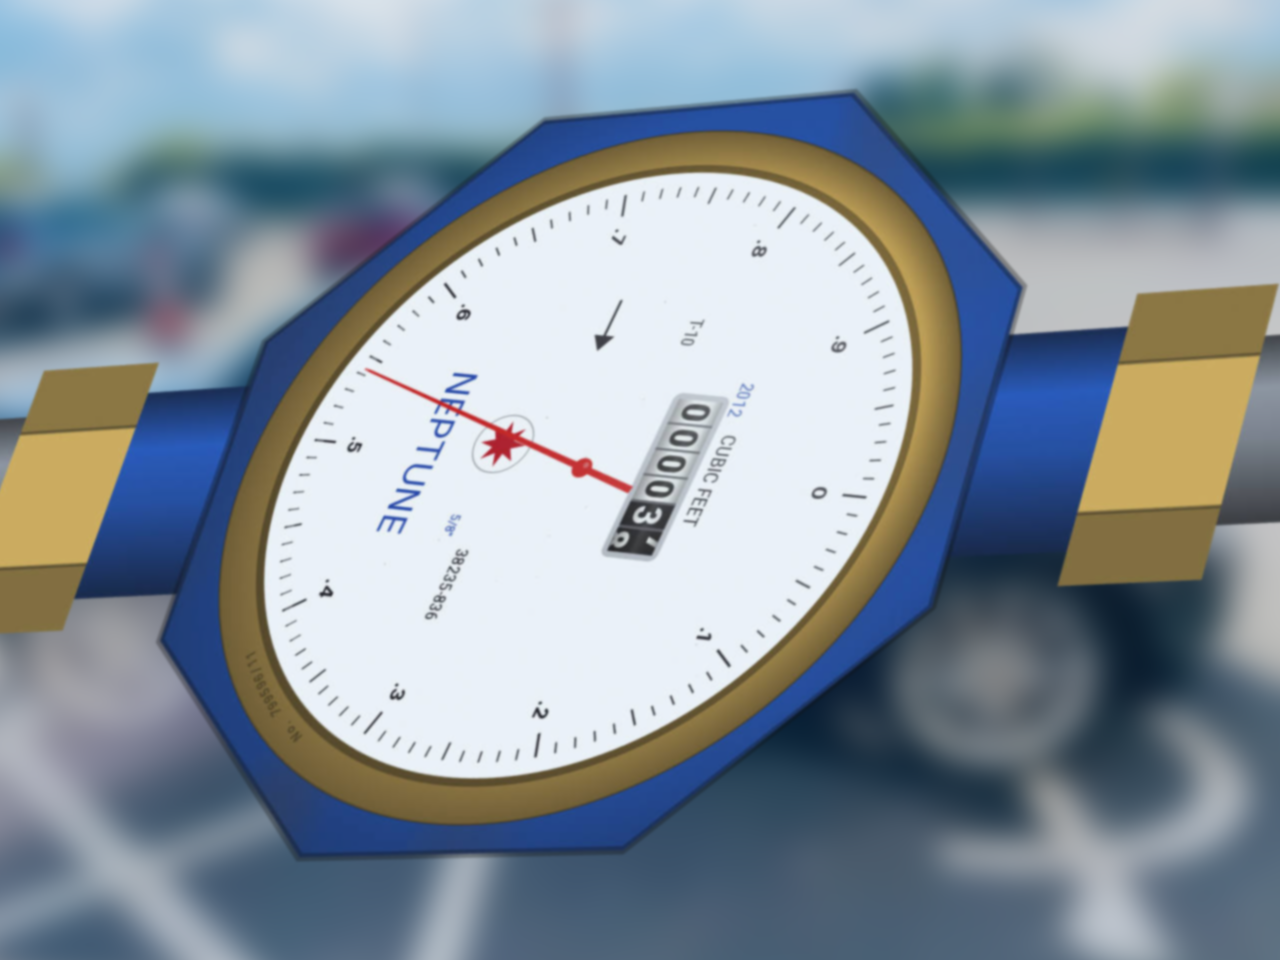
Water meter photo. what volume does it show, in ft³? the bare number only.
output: 37.54
